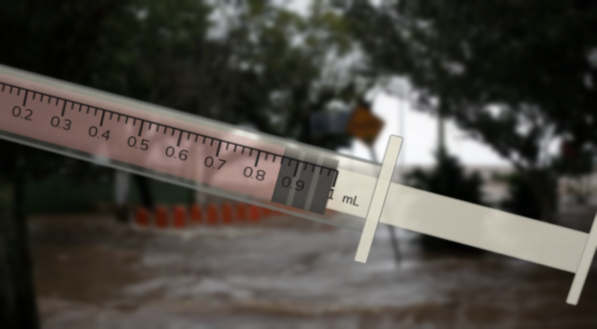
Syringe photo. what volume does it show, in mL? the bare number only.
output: 0.86
